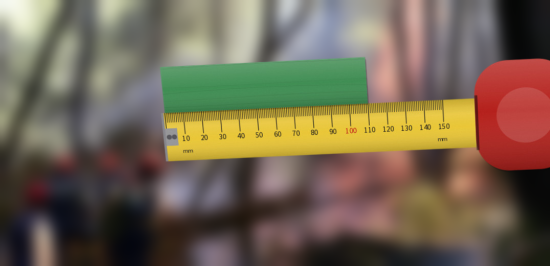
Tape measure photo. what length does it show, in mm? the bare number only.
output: 110
